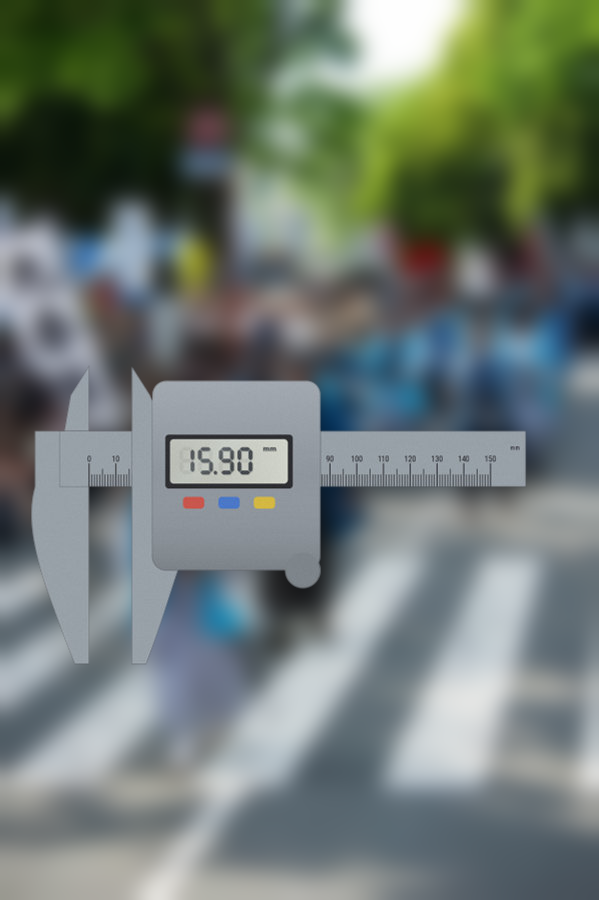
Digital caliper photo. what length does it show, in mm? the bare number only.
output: 15.90
